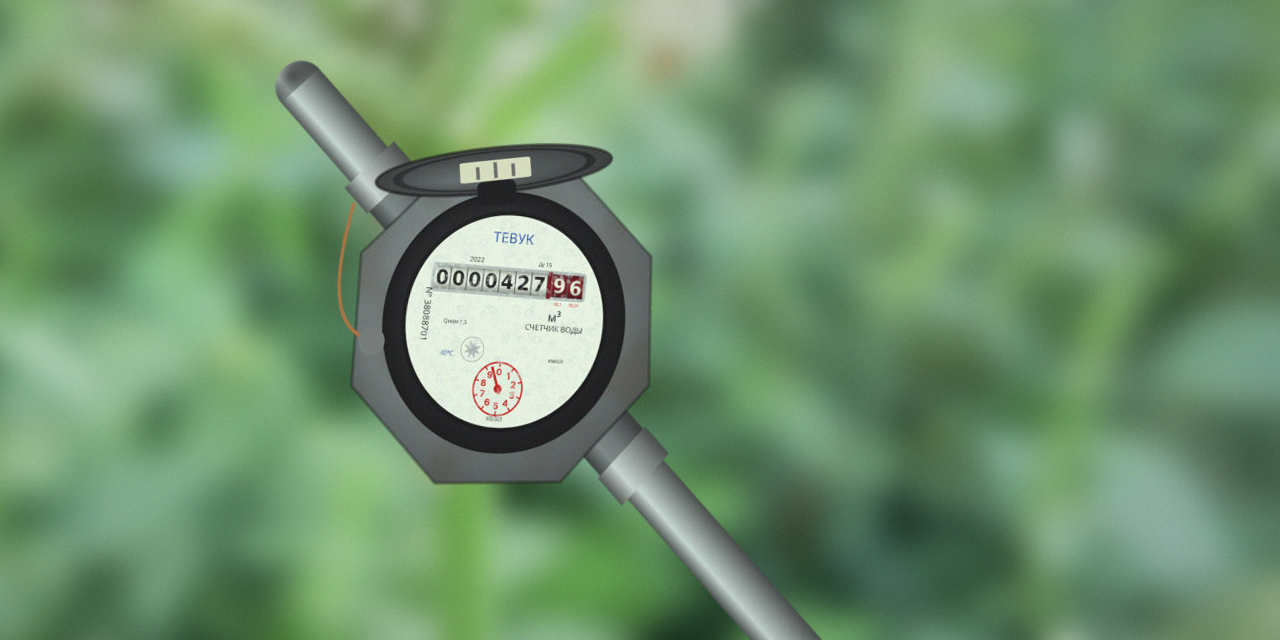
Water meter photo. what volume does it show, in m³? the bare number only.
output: 427.959
